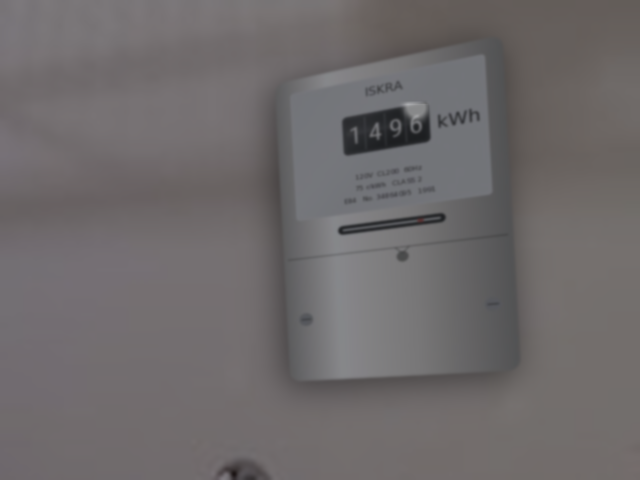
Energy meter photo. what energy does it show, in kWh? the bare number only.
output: 1496
